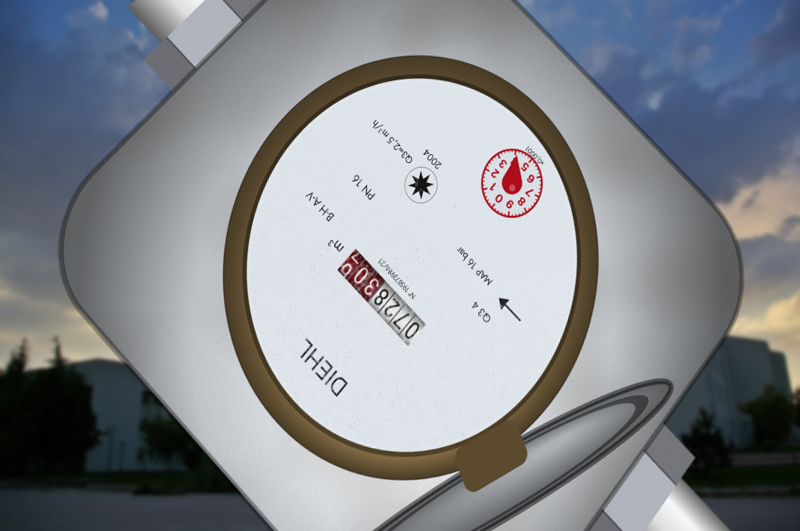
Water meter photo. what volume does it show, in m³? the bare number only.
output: 728.3064
